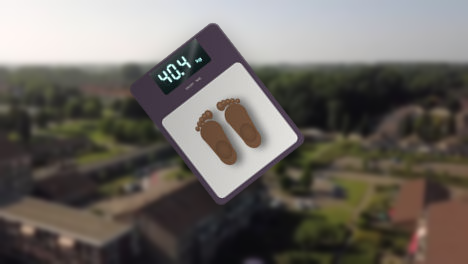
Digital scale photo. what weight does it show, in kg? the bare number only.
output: 40.4
